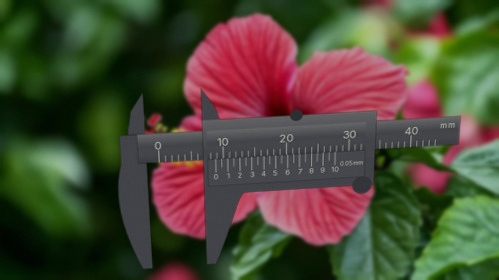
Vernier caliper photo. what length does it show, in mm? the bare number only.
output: 8.8
